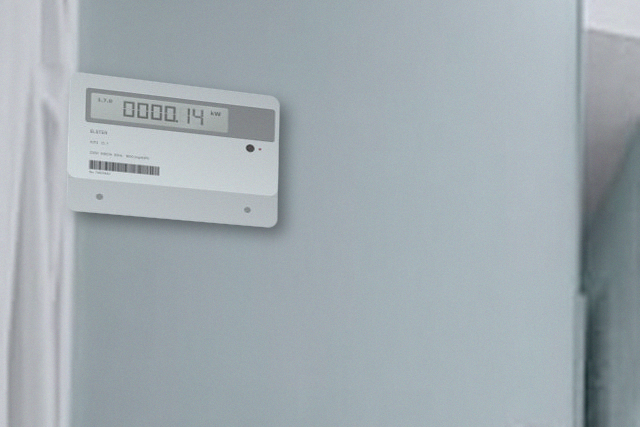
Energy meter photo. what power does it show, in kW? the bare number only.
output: 0.14
